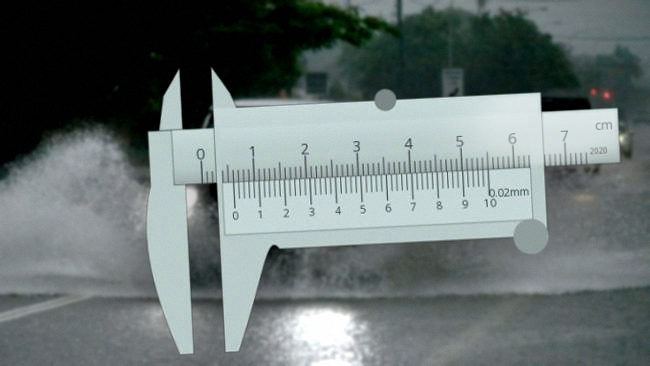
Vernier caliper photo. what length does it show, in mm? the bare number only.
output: 6.0
